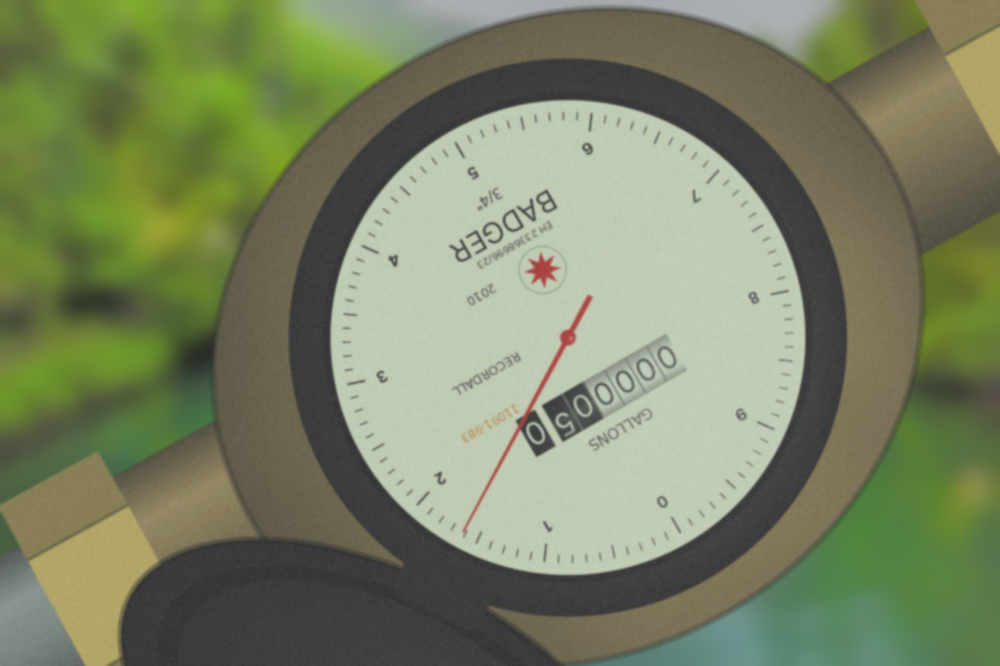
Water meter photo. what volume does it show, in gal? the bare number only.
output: 51.6
